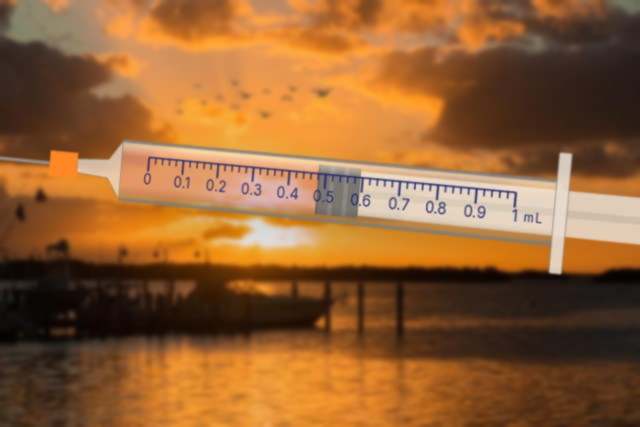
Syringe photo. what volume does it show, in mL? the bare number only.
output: 0.48
